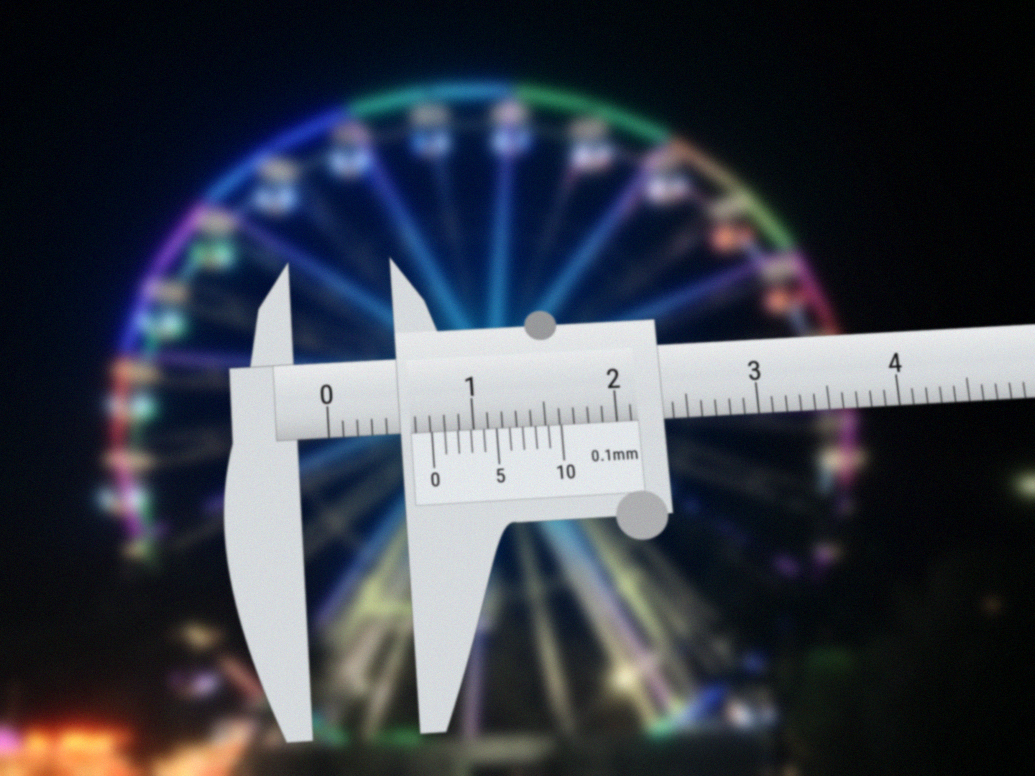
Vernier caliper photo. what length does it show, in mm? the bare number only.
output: 7.1
